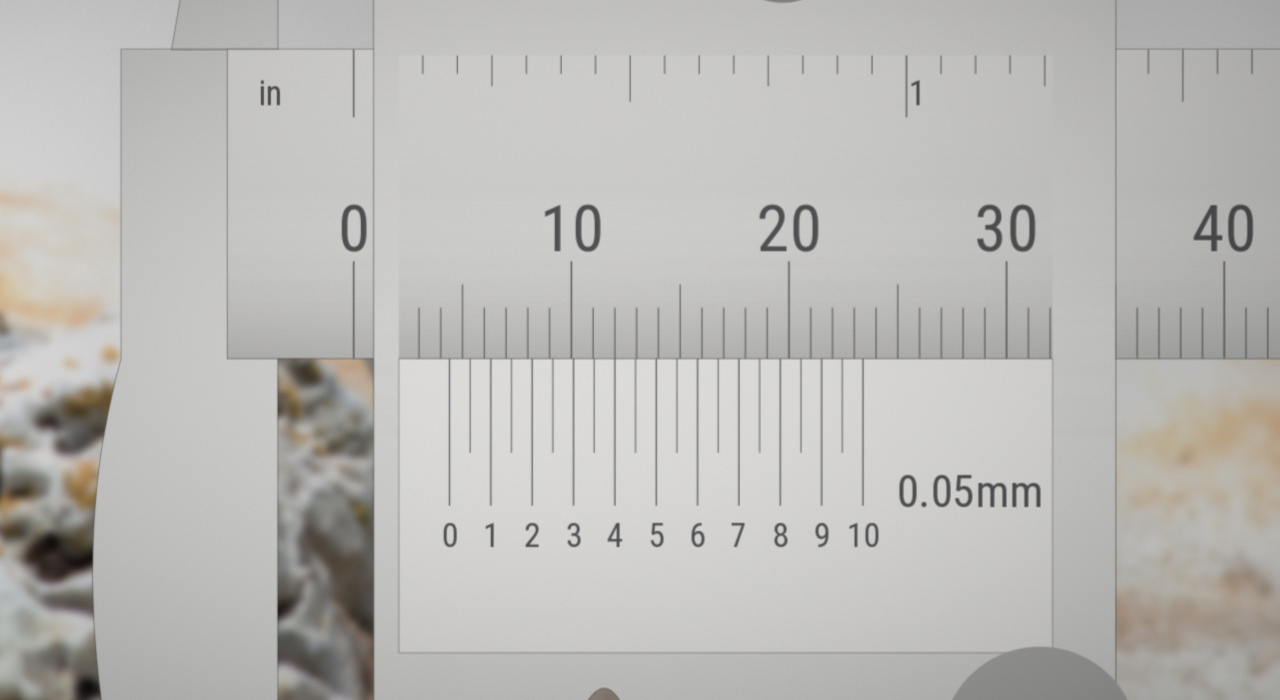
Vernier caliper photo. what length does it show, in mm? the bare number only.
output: 4.4
